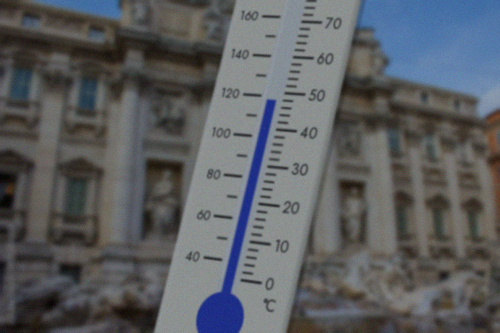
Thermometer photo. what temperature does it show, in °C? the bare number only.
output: 48
